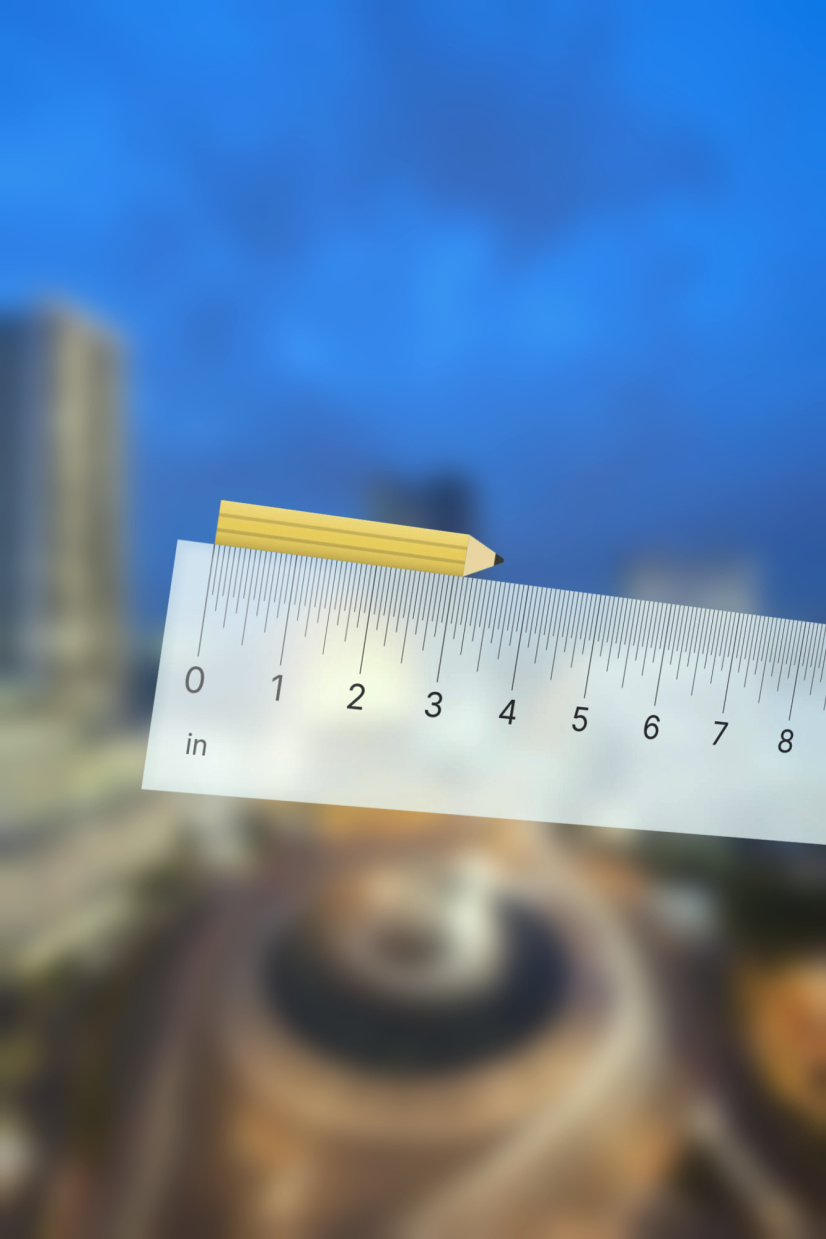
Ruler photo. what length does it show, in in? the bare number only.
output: 3.625
